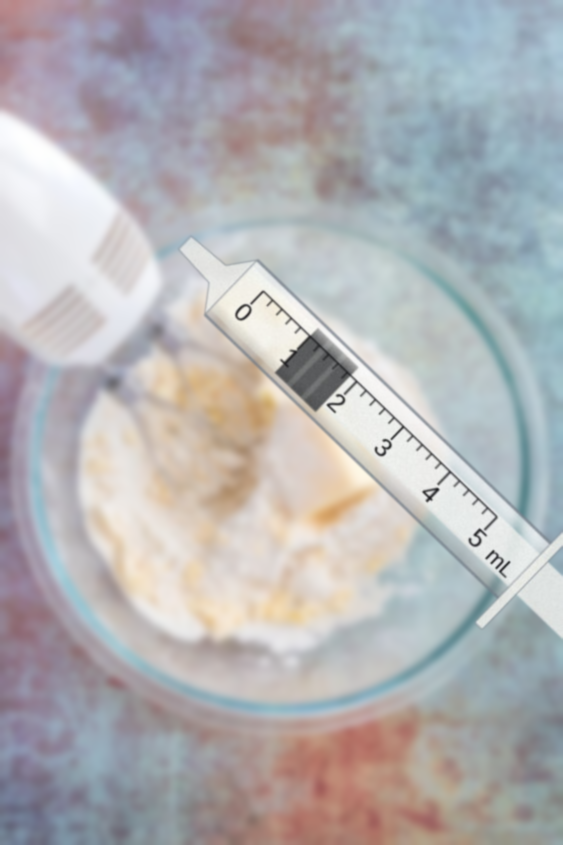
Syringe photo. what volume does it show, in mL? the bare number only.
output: 1
